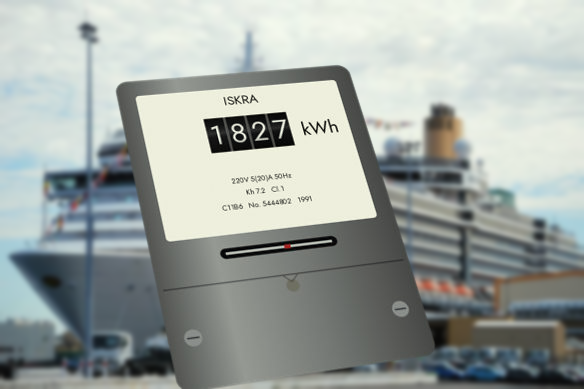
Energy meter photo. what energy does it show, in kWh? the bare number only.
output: 1827
